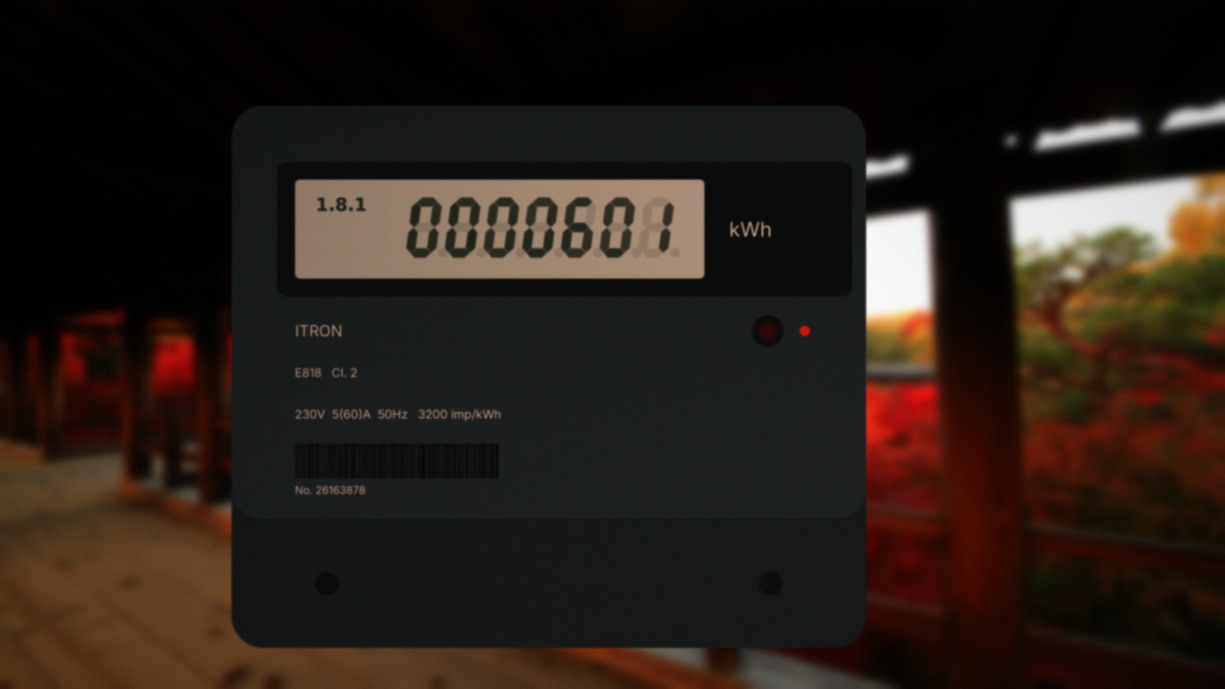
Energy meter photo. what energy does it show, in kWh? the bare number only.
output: 601
